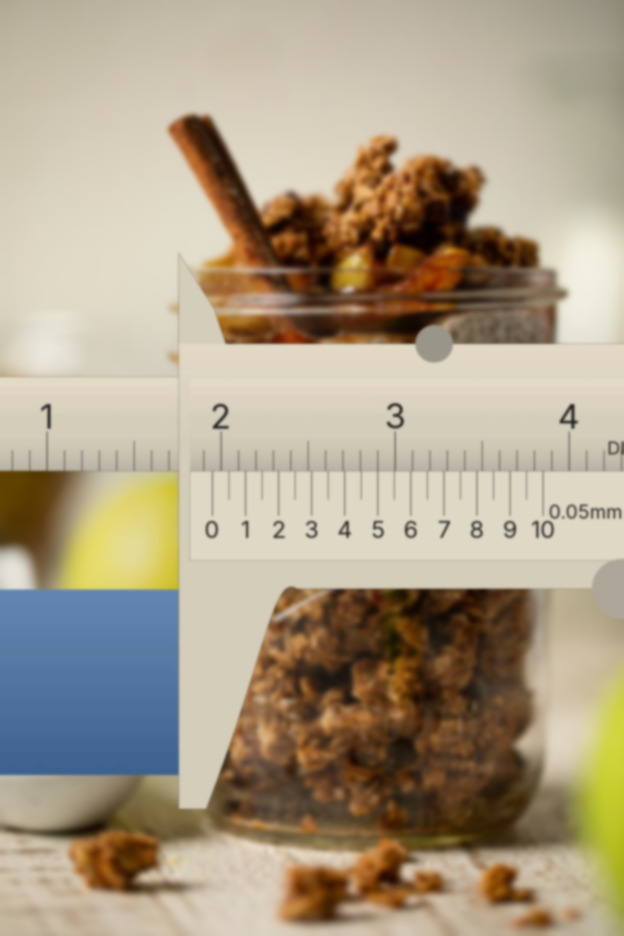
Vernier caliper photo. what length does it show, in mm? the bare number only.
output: 19.5
